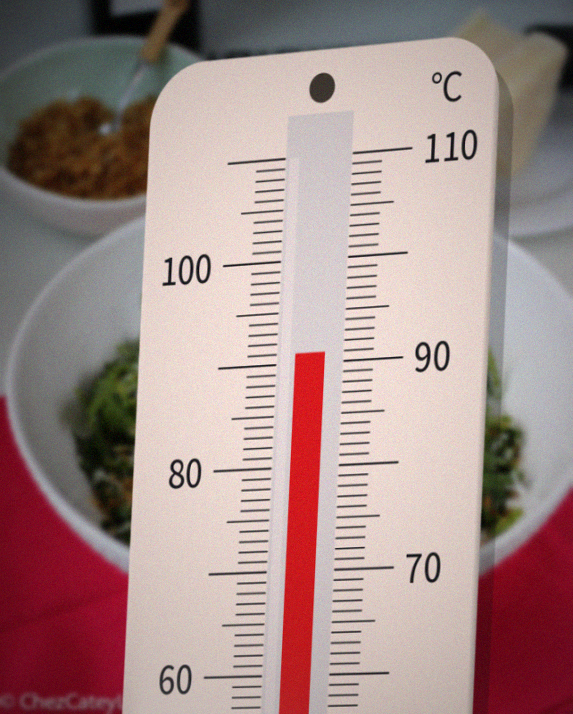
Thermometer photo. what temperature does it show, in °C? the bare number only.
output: 91
